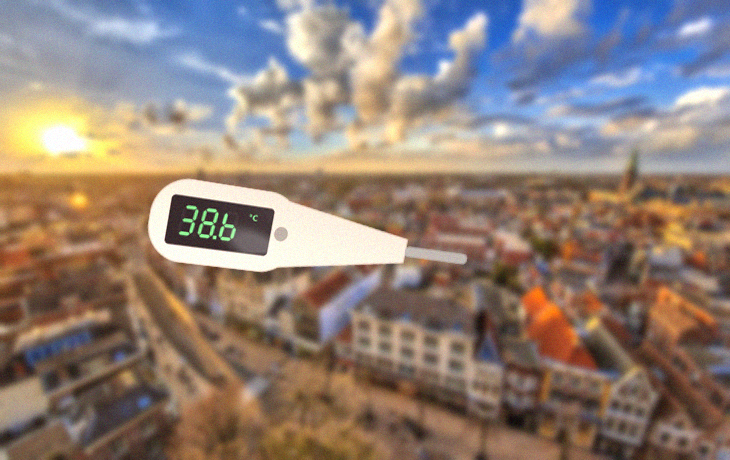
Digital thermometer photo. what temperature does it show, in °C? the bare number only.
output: 38.6
